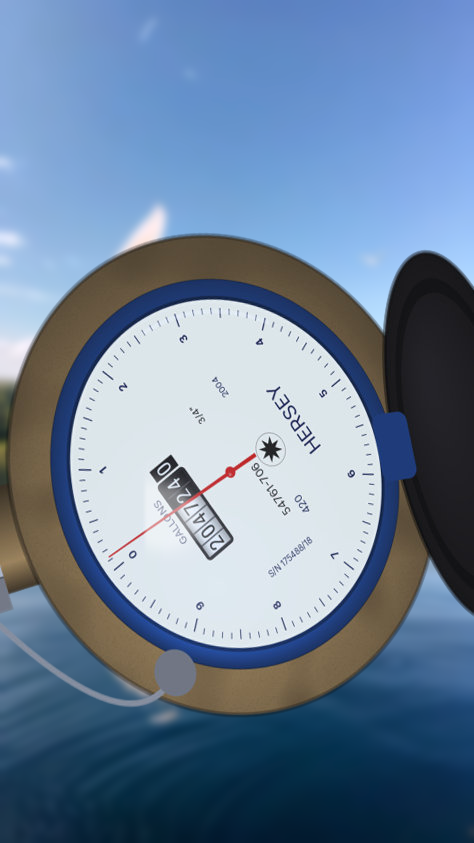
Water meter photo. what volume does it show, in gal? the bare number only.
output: 2047240.1
